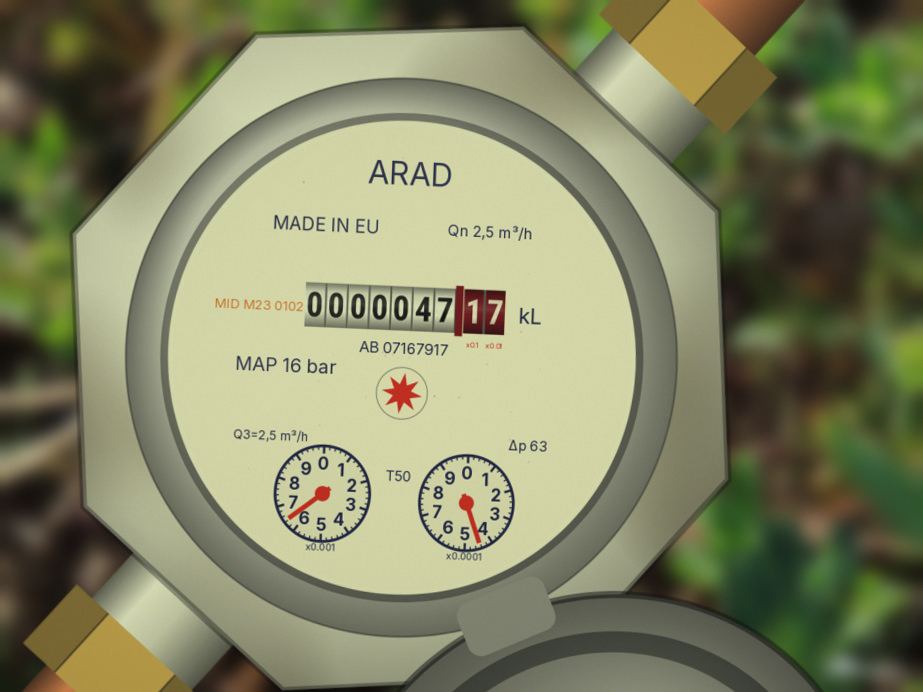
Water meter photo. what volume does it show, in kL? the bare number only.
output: 47.1764
